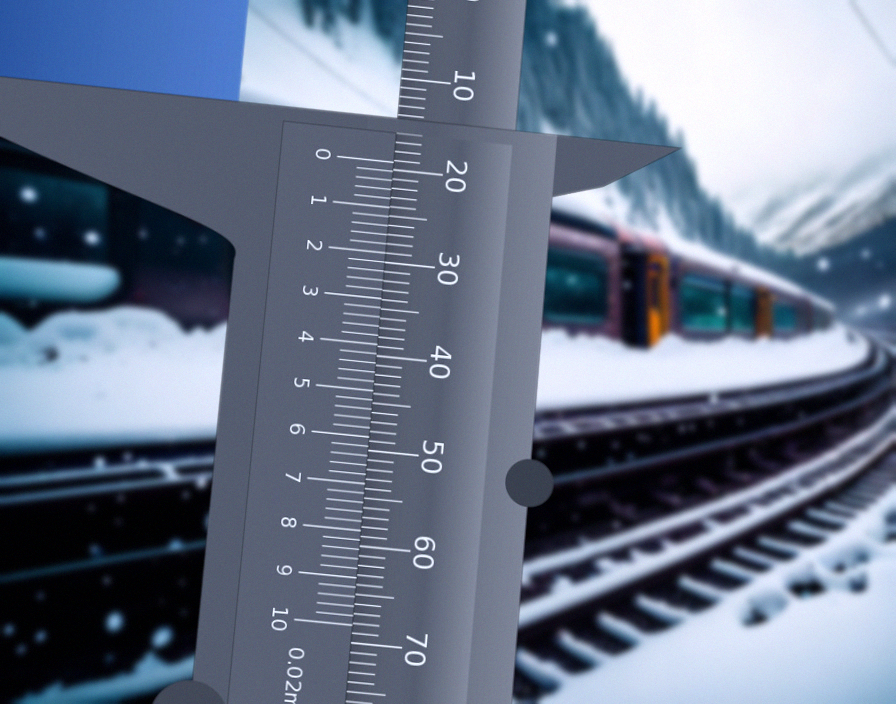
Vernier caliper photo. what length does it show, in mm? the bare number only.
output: 19.2
